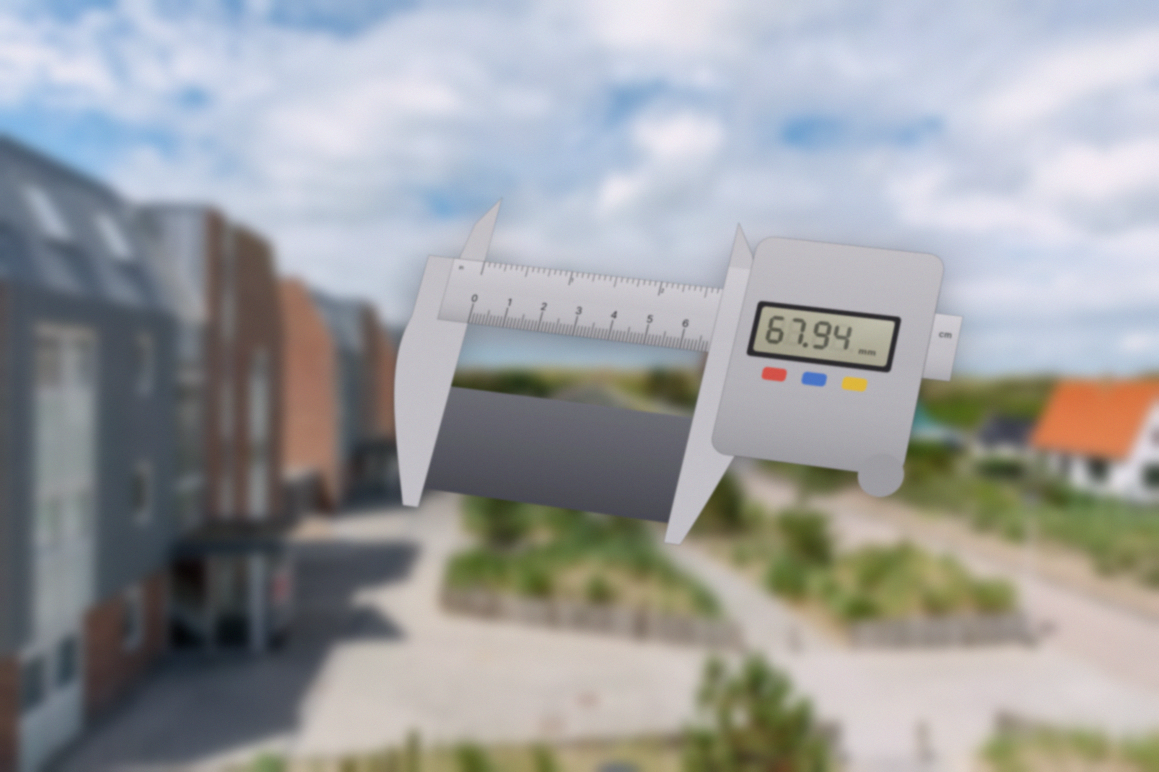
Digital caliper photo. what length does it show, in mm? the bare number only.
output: 67.94
